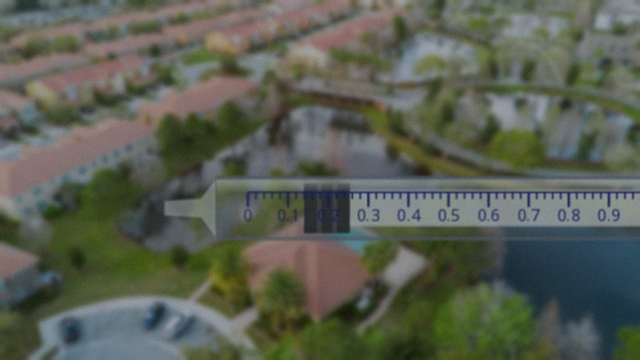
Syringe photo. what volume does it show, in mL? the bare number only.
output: 0.14
